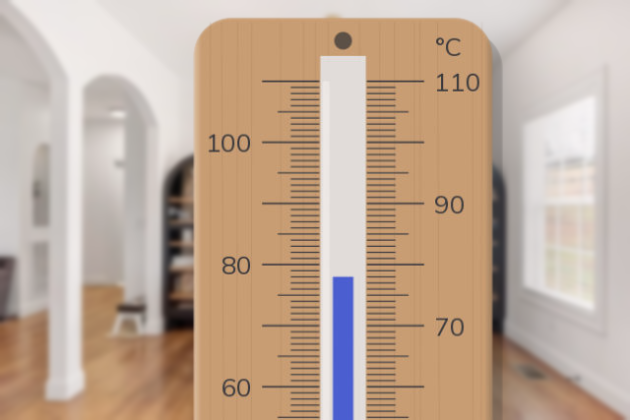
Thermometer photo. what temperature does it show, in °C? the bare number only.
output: 78
